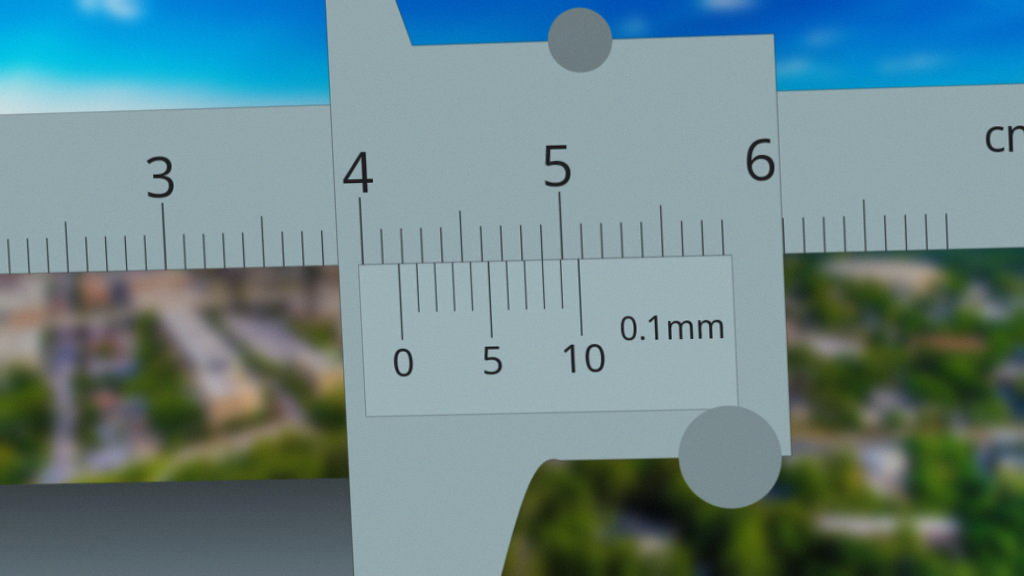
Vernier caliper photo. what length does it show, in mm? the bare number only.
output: 41.8
